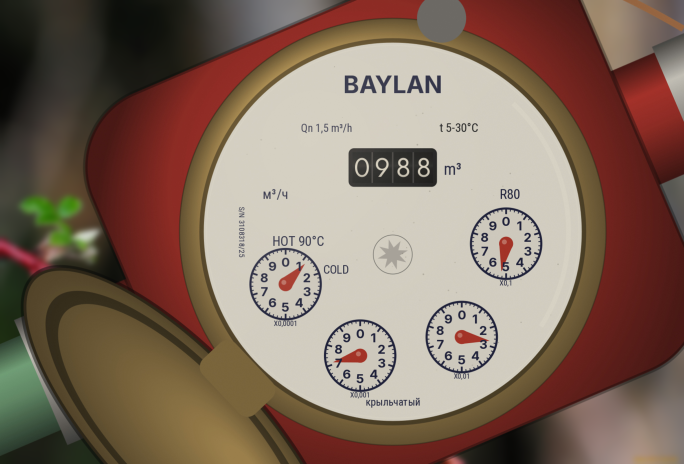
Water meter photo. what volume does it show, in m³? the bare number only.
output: 988.5271
